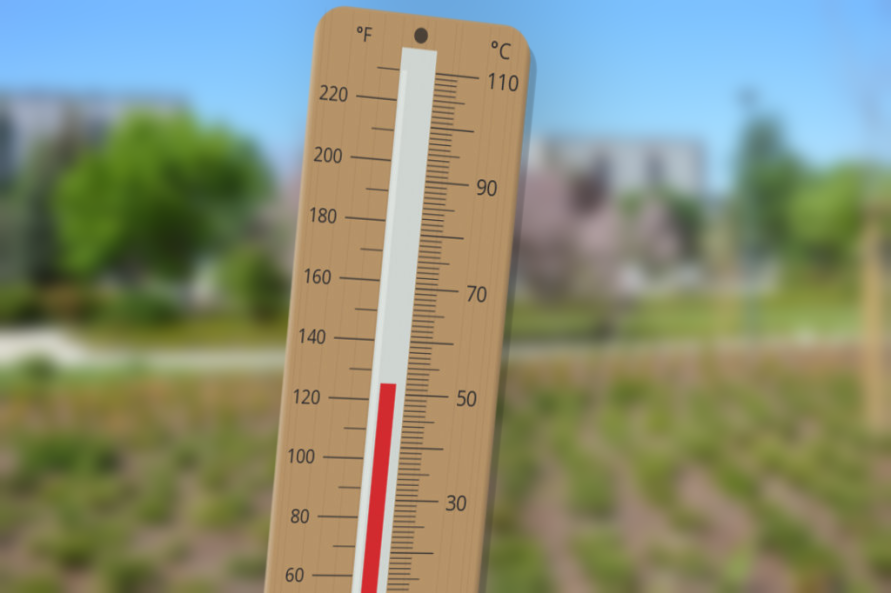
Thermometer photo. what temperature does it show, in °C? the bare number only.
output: 52
